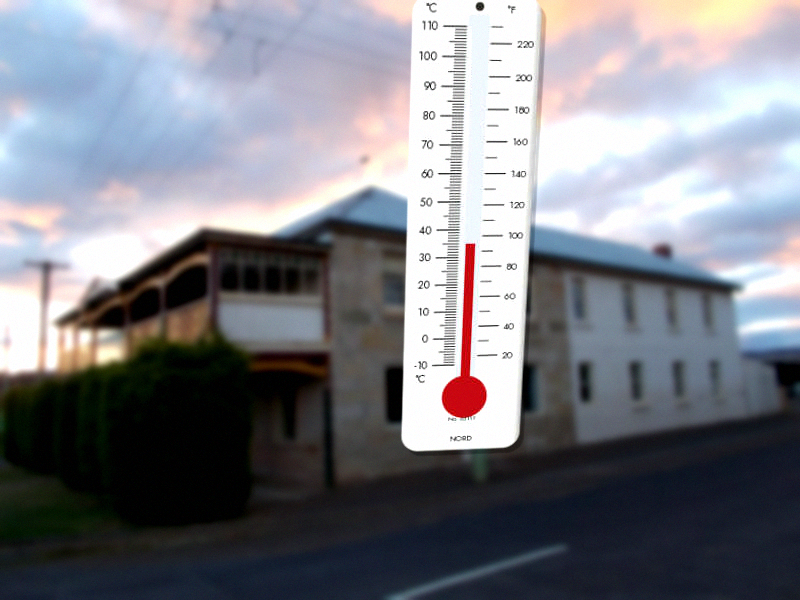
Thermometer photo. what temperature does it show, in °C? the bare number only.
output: 35
